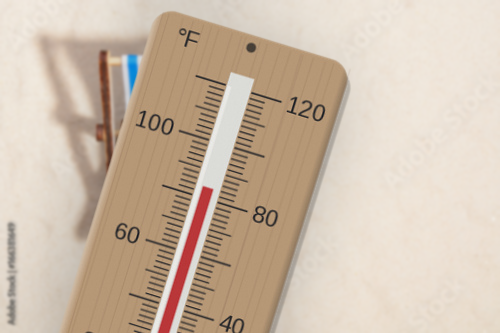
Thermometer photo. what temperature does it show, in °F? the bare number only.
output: 84
